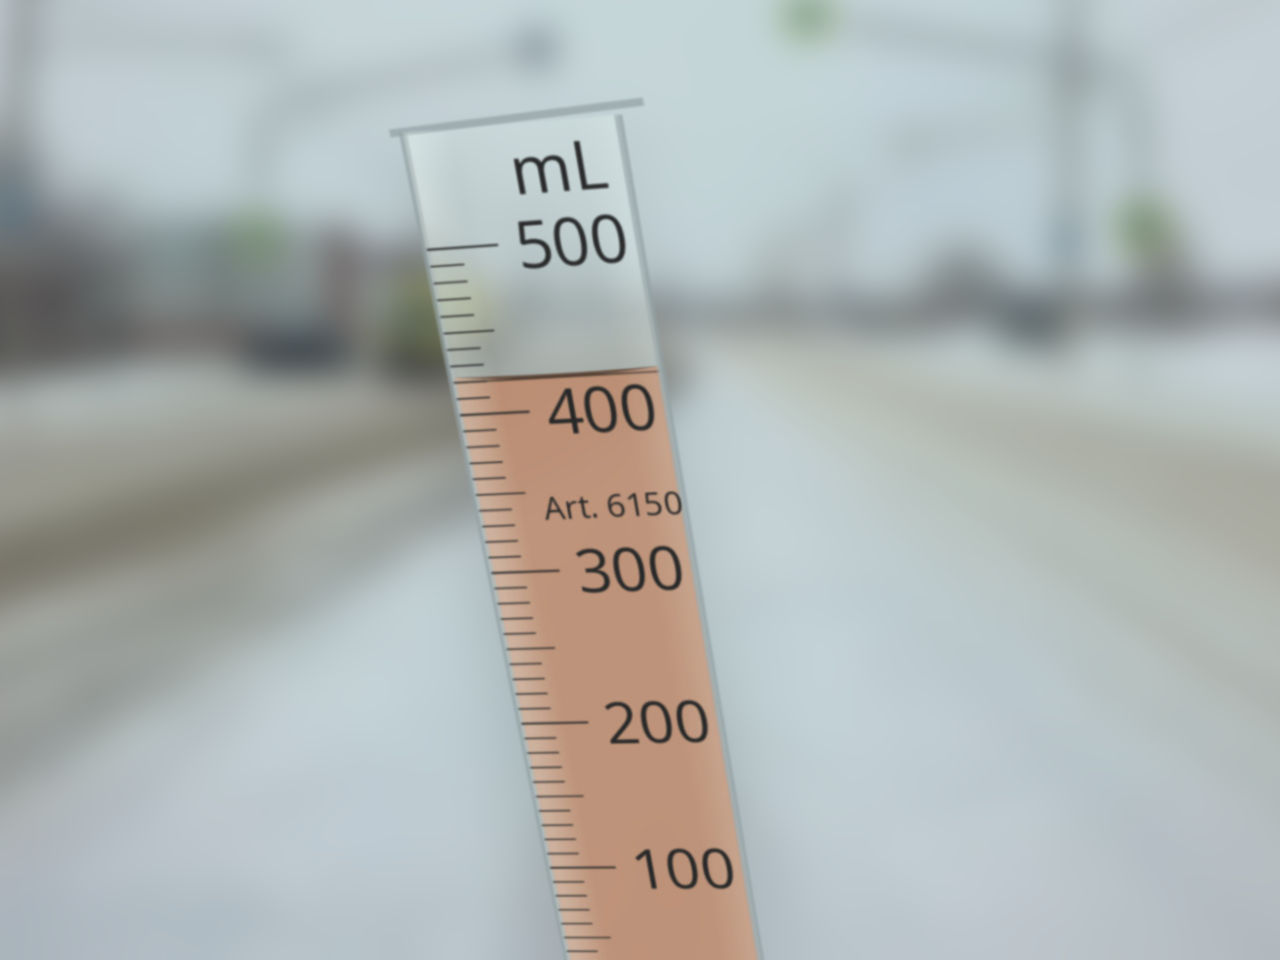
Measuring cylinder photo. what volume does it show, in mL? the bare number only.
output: 420
